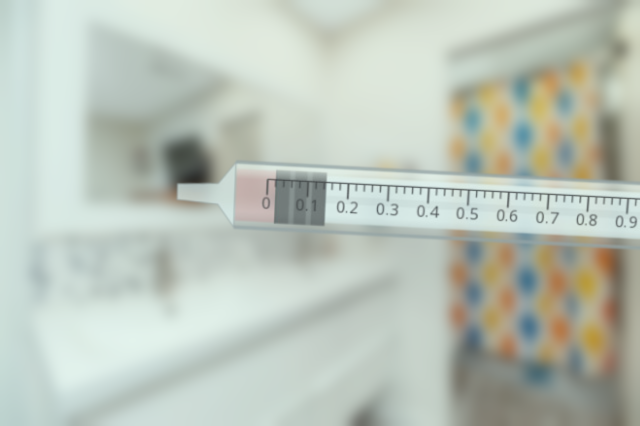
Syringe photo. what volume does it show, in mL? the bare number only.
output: 0.02
